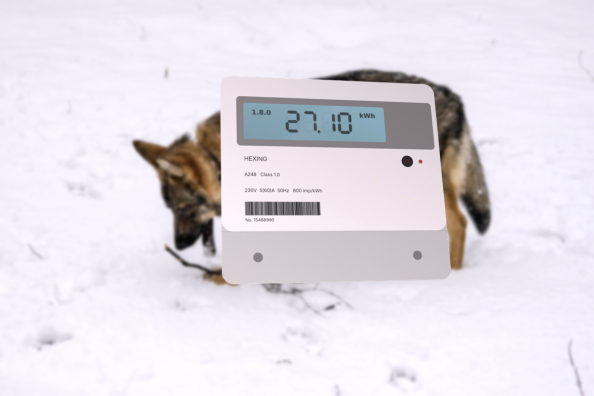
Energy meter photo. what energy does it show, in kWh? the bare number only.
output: 27.10
